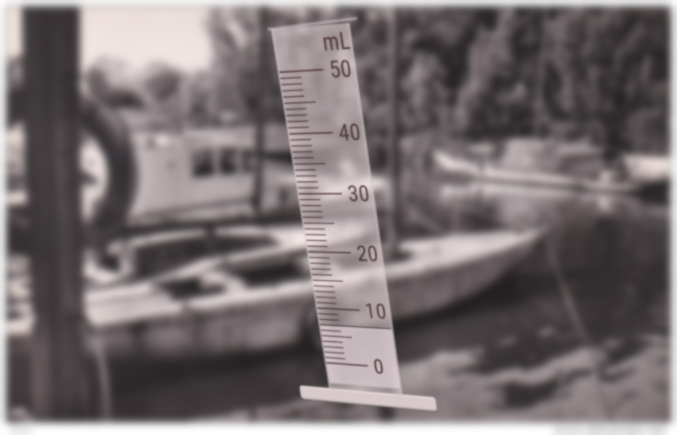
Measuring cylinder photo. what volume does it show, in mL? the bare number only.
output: 7
